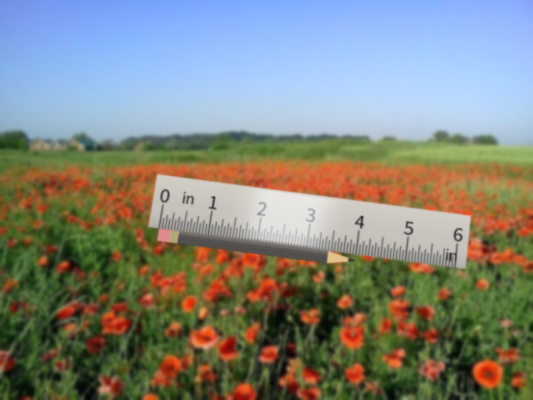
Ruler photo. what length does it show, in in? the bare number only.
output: 4
